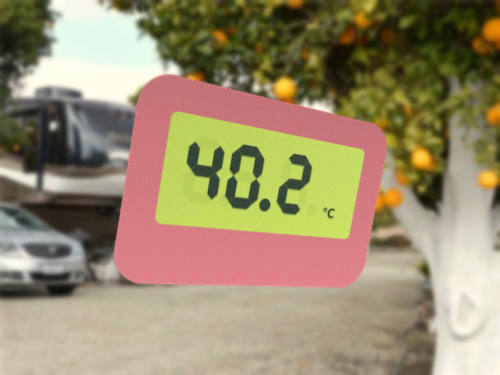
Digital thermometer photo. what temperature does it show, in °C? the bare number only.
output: 40.2
